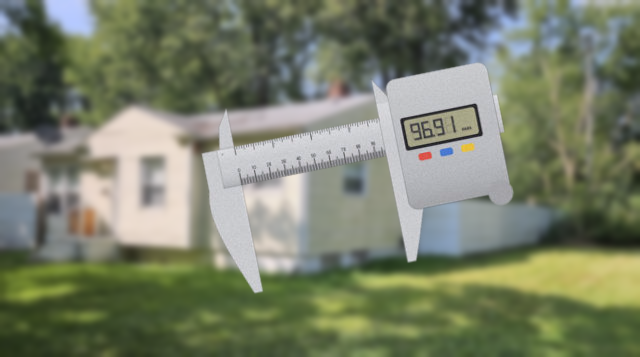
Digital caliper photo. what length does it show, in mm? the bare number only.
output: 96.91
